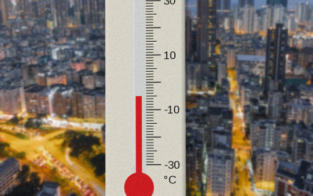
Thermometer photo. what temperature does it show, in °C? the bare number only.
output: -5
